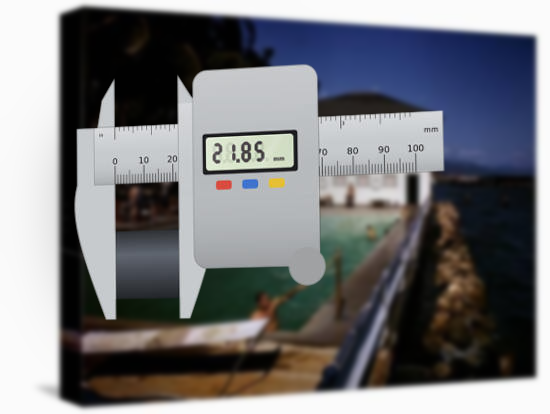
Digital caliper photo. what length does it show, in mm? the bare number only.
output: 21.85
